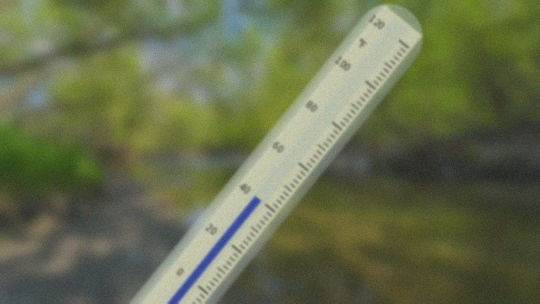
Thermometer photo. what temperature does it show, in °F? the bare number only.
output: 40
